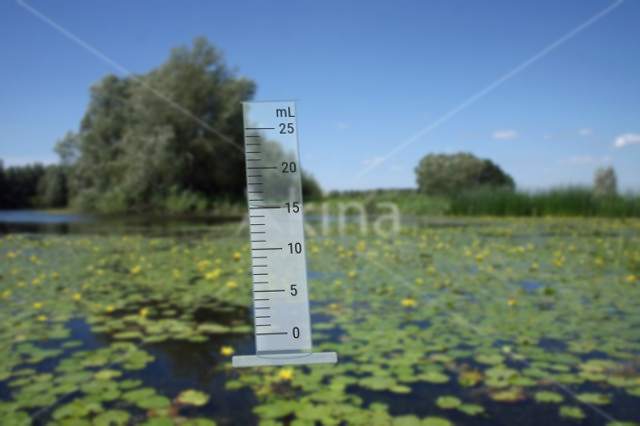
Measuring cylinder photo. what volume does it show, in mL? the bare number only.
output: 15
